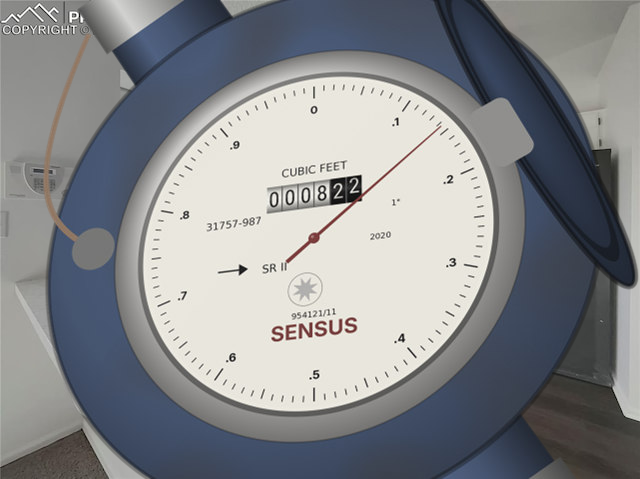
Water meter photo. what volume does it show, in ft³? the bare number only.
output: 822.14
